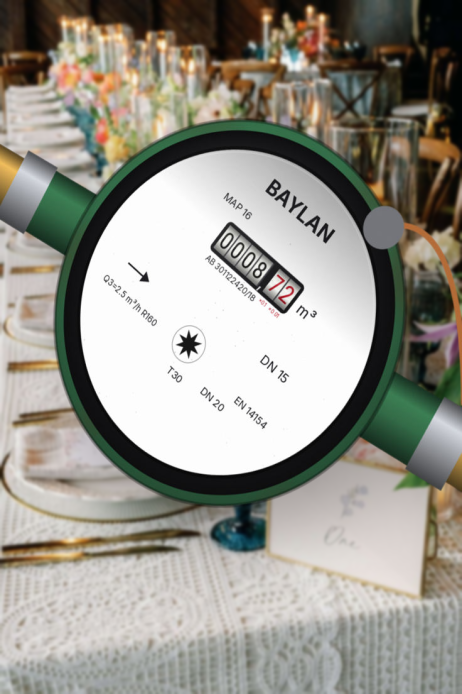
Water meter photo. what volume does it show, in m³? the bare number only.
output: 8.72
